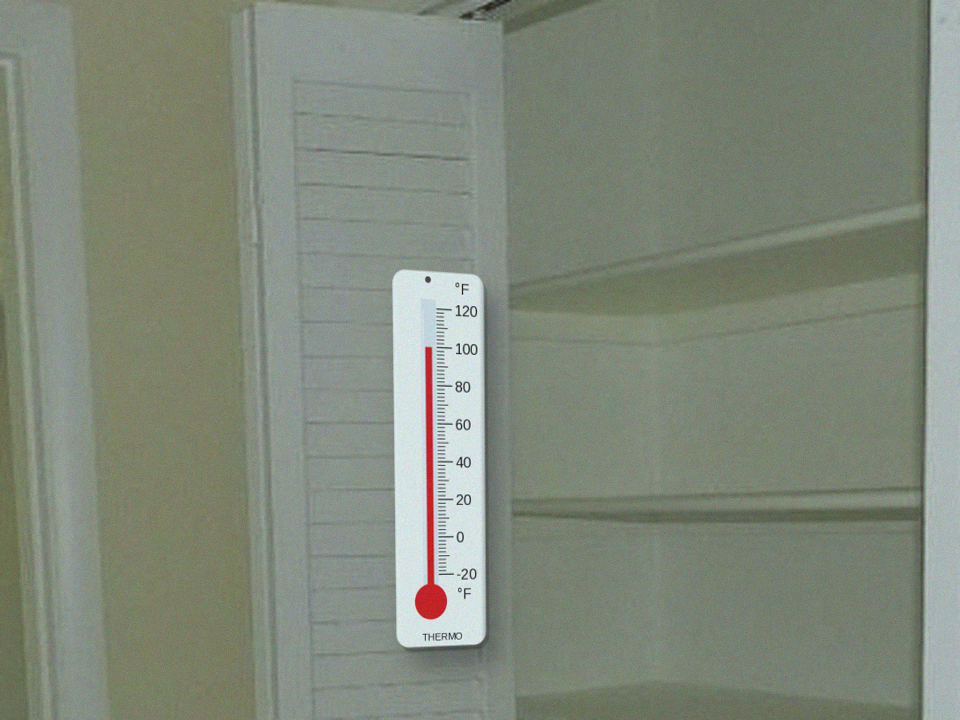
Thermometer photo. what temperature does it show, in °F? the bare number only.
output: 100
